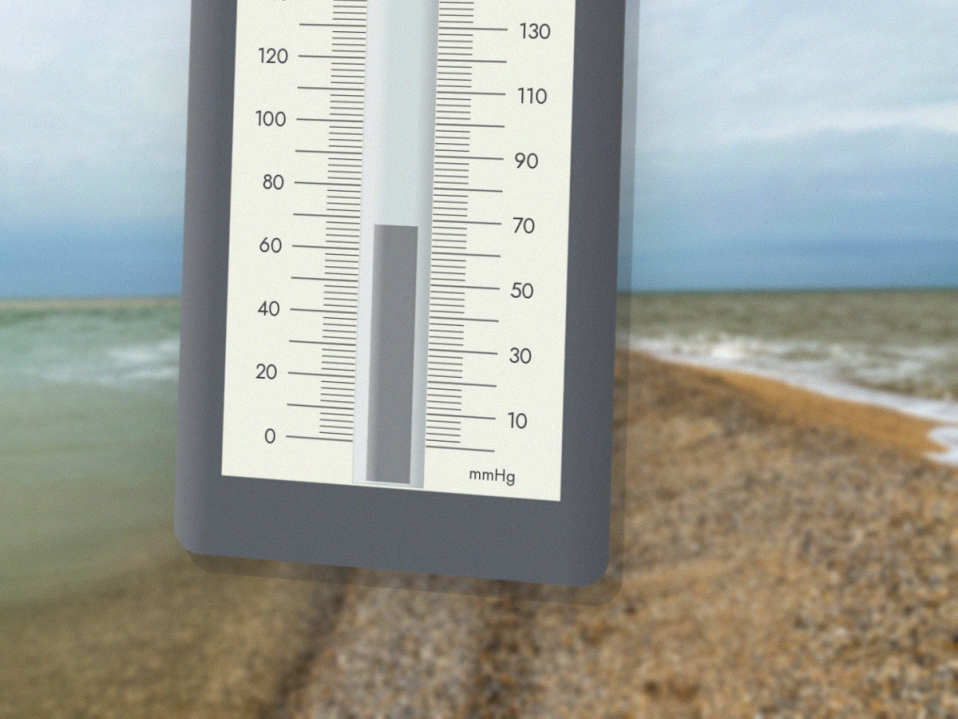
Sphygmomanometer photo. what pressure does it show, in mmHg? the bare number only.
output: 68
